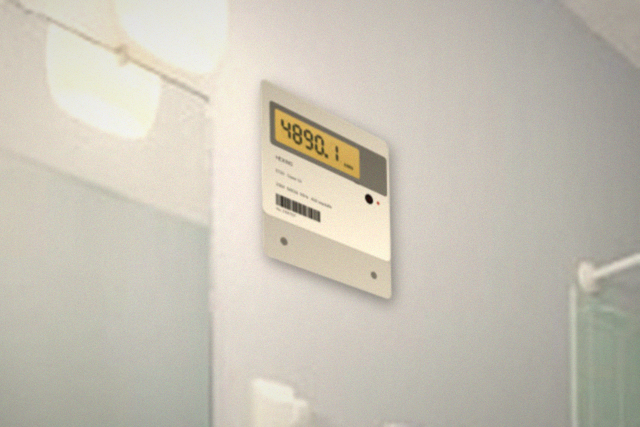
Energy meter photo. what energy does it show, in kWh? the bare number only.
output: 4890.1
